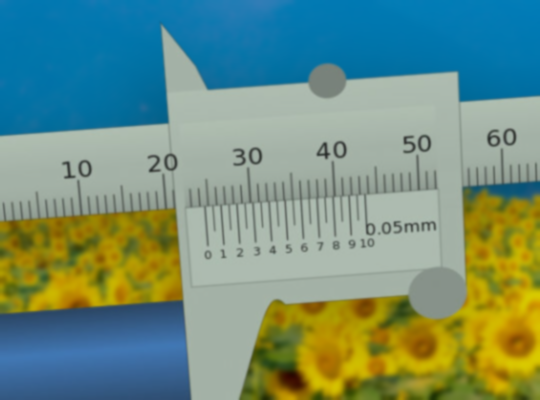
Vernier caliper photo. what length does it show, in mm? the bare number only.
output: 24.6
